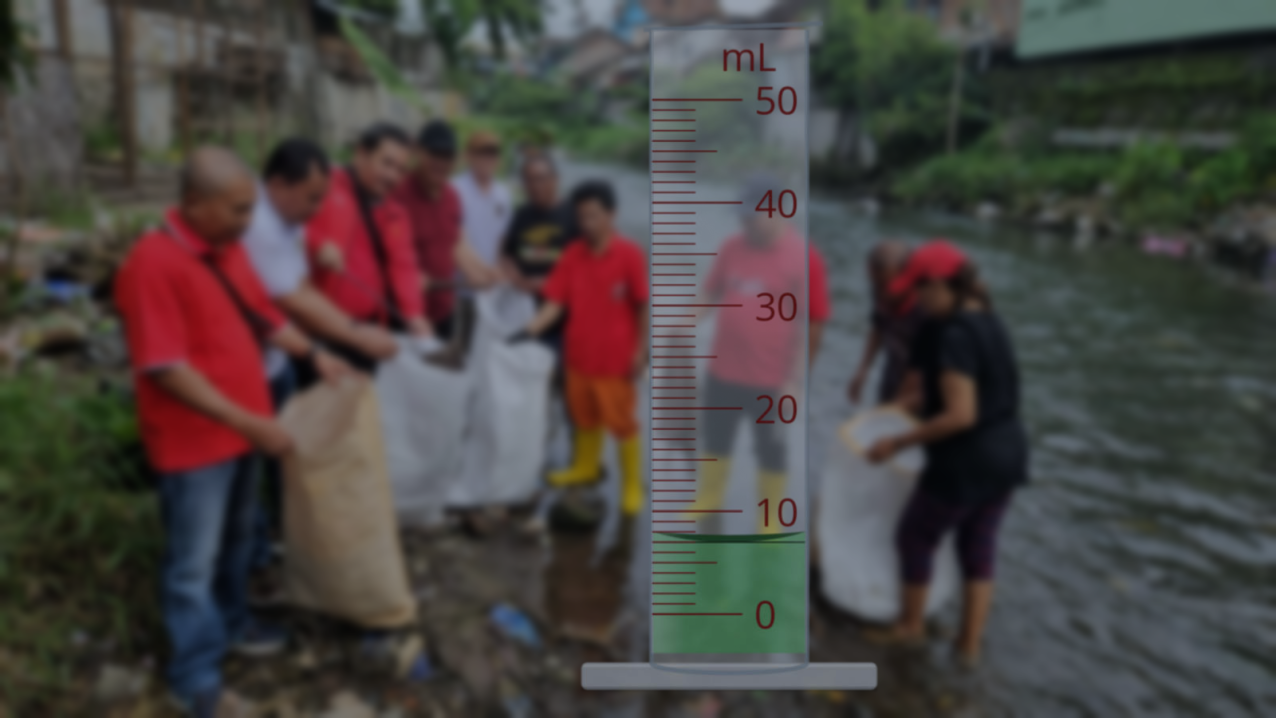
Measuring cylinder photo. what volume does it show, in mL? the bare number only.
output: 7
